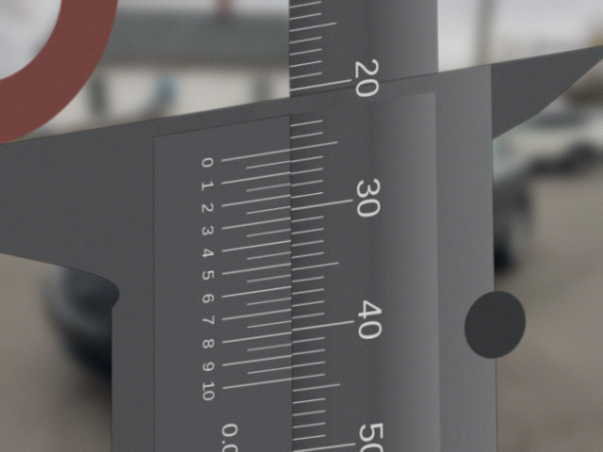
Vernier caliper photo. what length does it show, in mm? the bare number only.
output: 25.0
